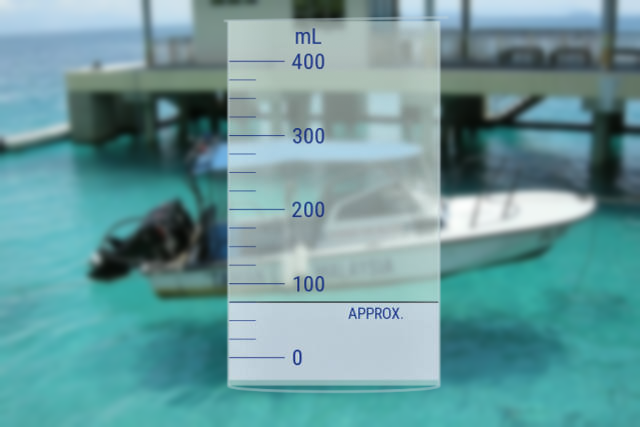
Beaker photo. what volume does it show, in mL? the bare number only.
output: 75
